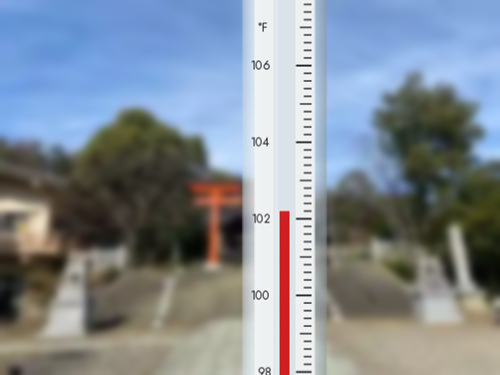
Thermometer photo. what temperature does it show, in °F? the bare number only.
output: 102.2
